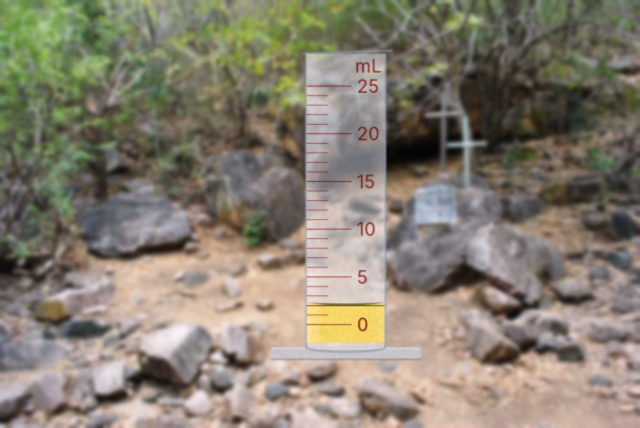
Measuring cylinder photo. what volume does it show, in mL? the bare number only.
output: 2
